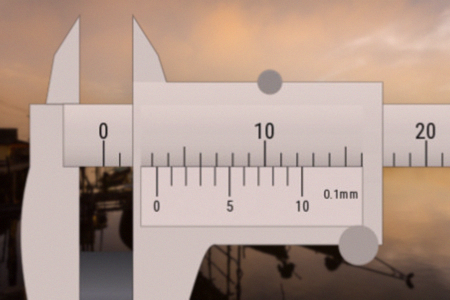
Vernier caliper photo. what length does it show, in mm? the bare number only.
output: 3.3
